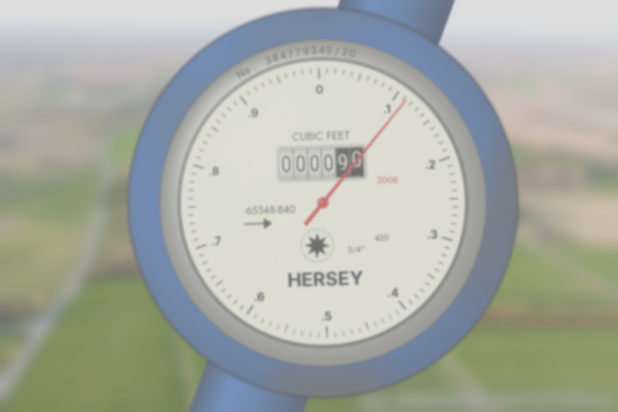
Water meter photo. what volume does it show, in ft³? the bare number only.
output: 90.11
